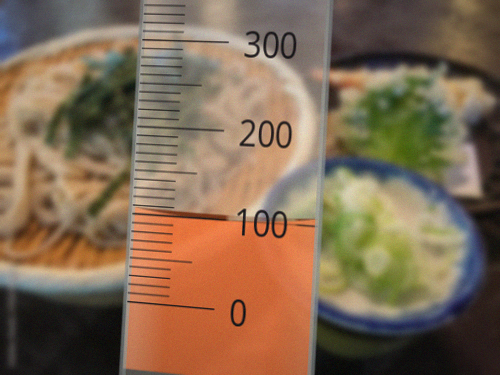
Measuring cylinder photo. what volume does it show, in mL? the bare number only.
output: 100
